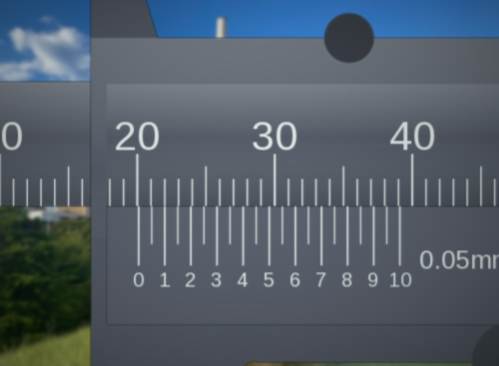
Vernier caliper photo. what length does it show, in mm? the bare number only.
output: 20.1
